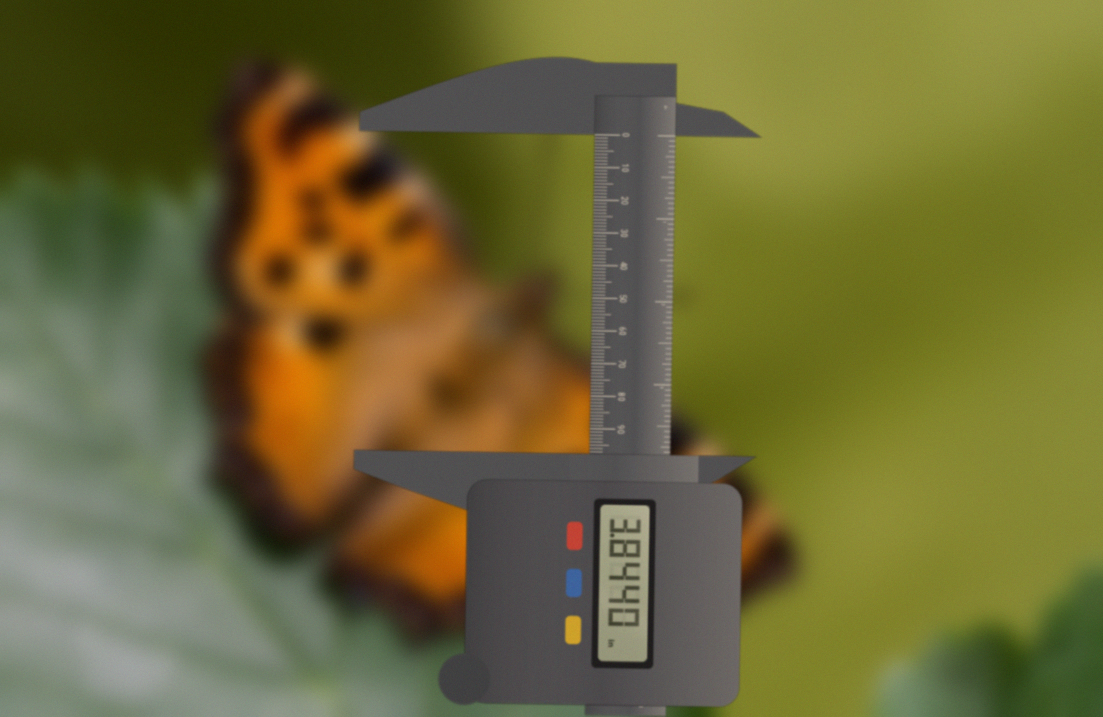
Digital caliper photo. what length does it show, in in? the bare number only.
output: 3.8440
